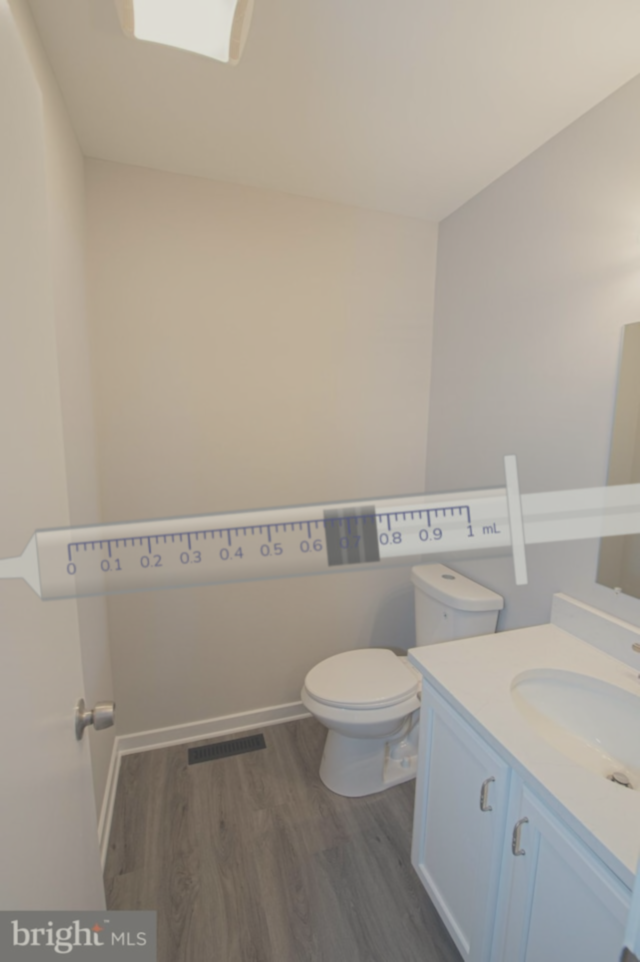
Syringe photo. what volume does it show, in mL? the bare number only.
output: 0.64
